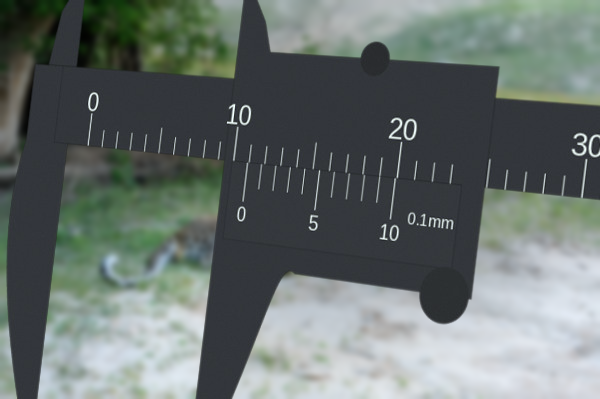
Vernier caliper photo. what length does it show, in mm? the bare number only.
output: 10.9
